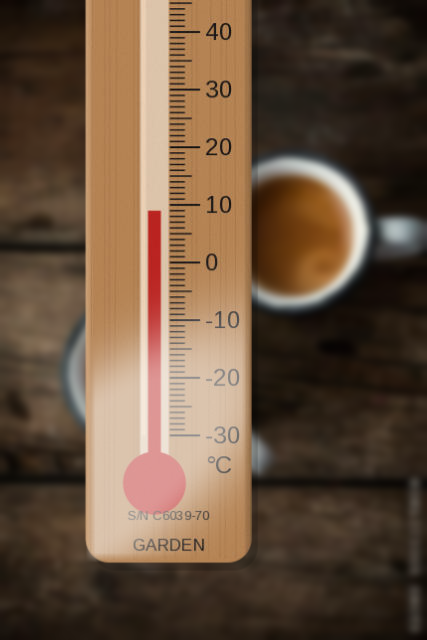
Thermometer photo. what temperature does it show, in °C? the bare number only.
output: 9
